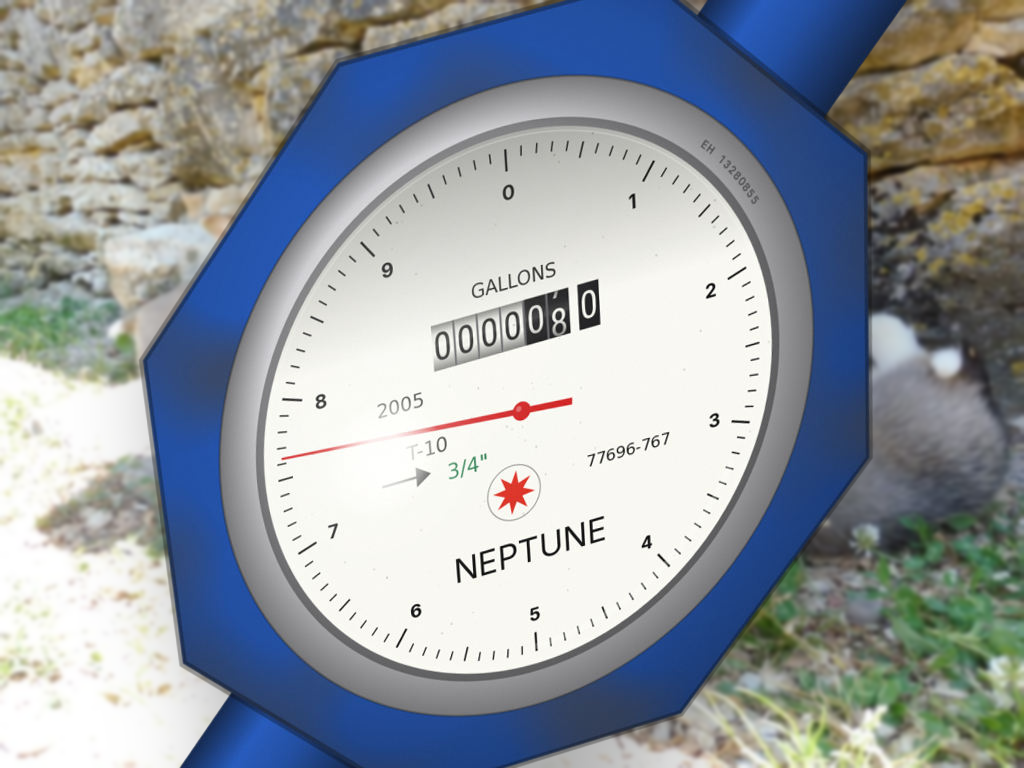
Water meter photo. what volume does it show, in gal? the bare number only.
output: 77.6
